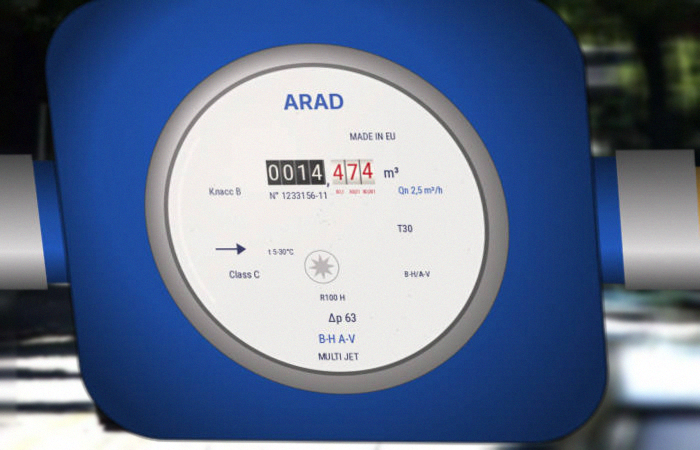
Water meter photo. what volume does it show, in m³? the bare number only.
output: 14.474
